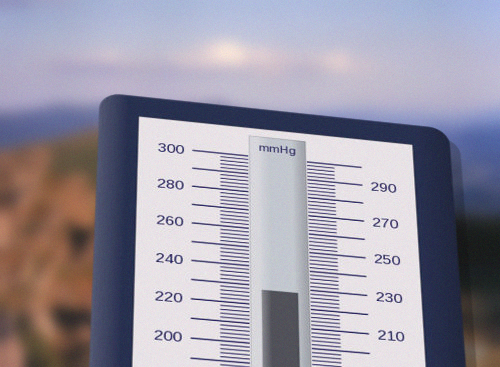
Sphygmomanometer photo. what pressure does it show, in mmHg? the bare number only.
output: 228
